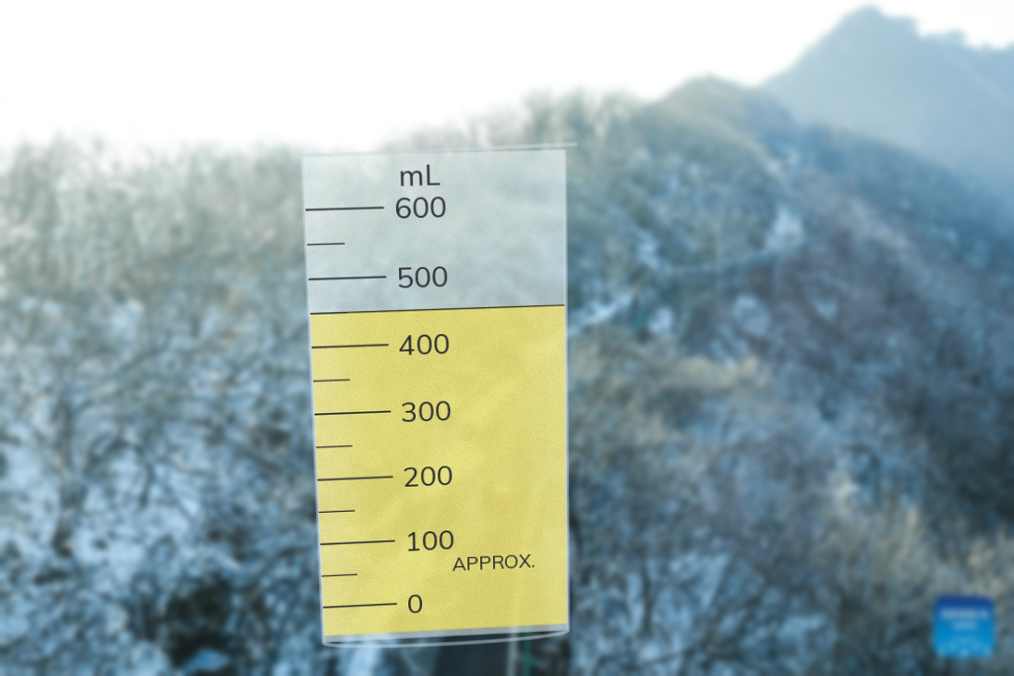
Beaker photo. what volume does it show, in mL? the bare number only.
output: 450
